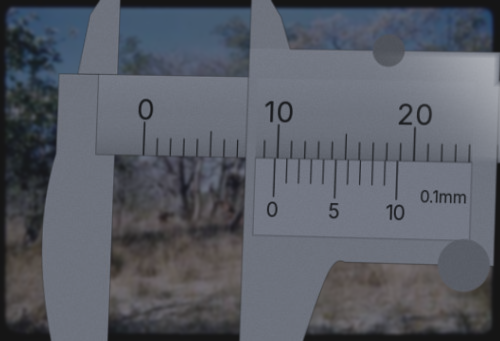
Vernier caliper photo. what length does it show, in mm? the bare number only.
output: 9.8
